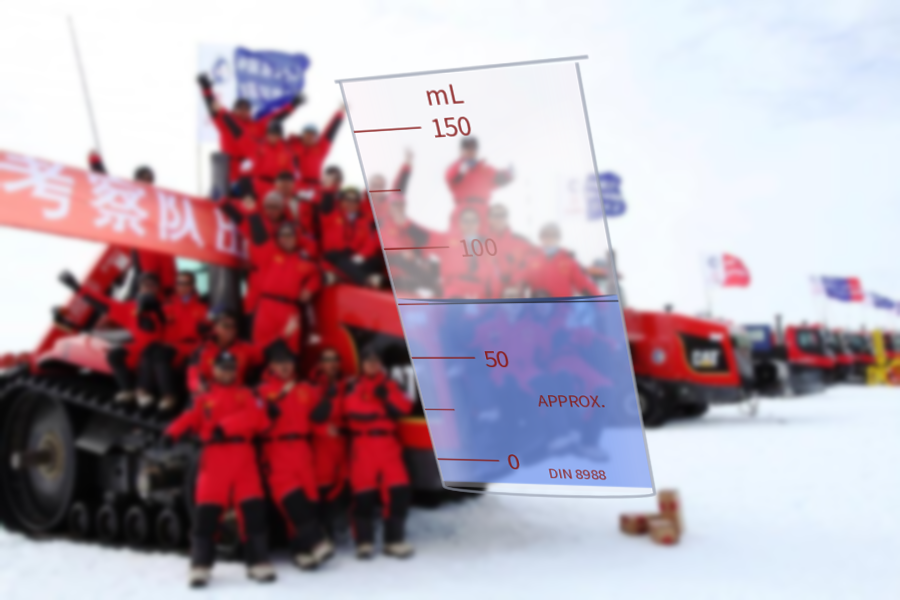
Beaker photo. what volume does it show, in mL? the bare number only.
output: 75
